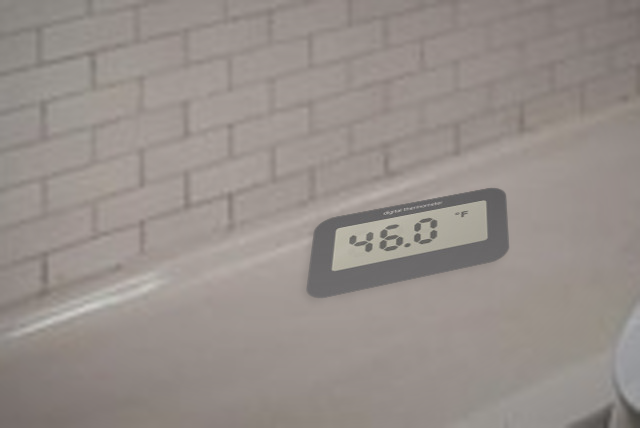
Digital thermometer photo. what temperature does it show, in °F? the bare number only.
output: 46.0
